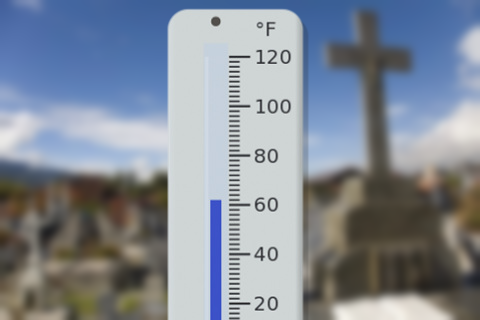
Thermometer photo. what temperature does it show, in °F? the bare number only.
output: 62
